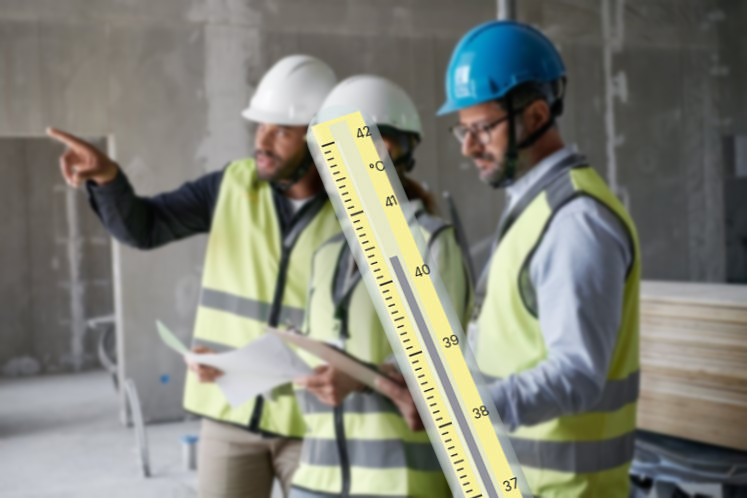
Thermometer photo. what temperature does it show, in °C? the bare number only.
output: 40.3
